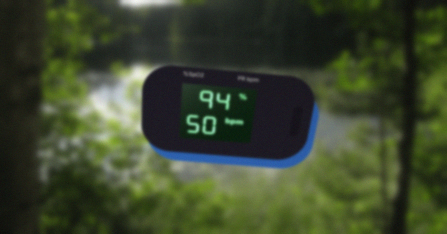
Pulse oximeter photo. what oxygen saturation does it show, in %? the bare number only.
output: 94
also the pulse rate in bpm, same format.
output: 50
